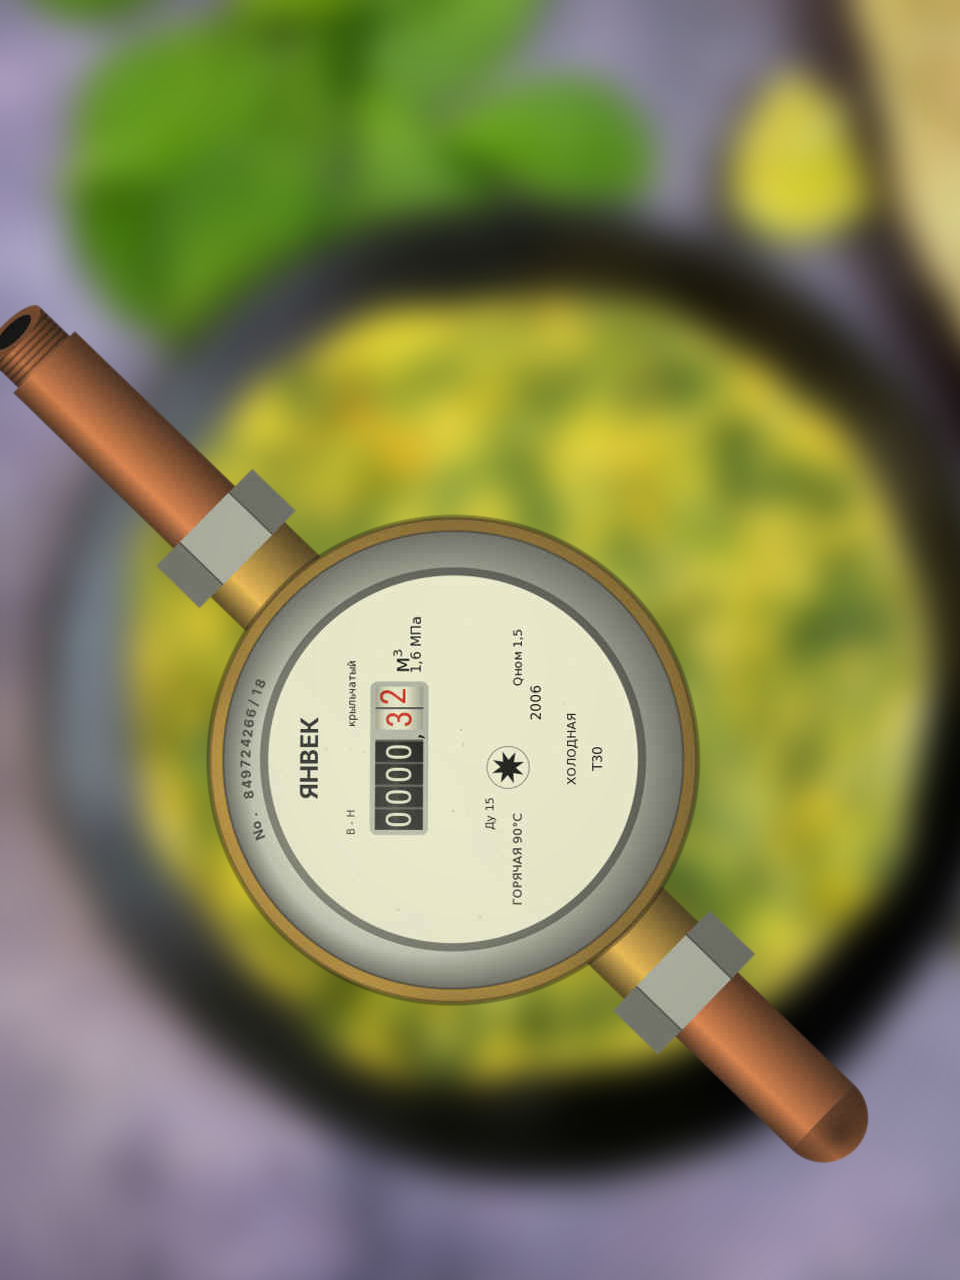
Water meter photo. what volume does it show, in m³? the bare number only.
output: 0.32
